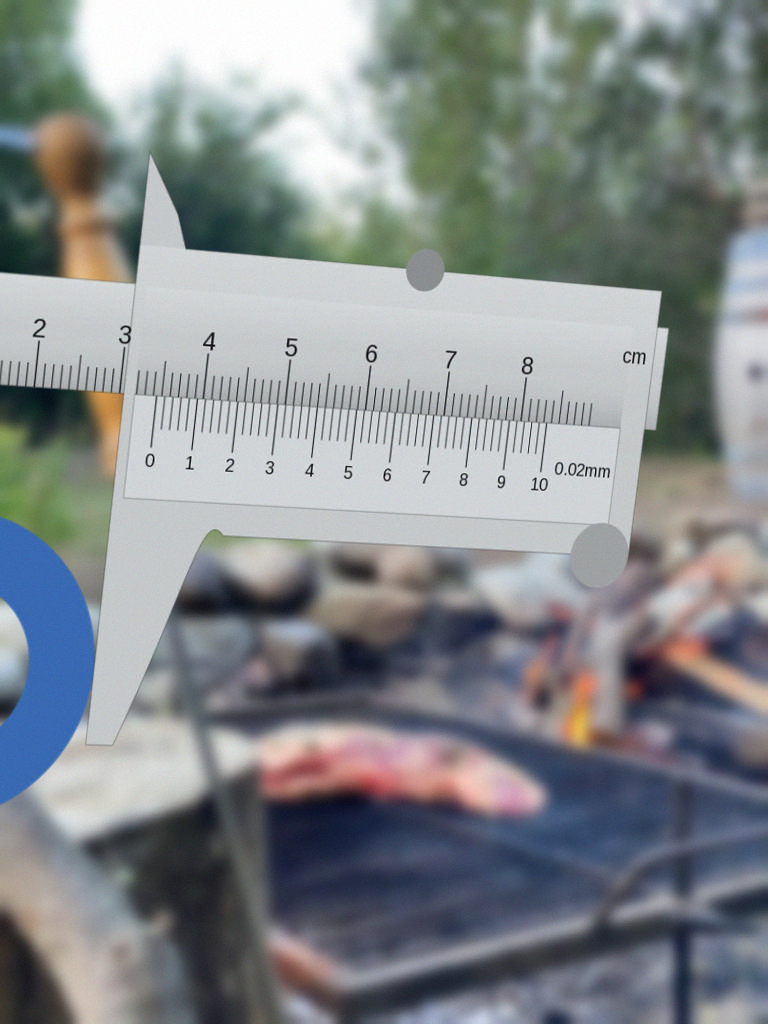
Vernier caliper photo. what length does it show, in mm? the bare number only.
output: 34.4
